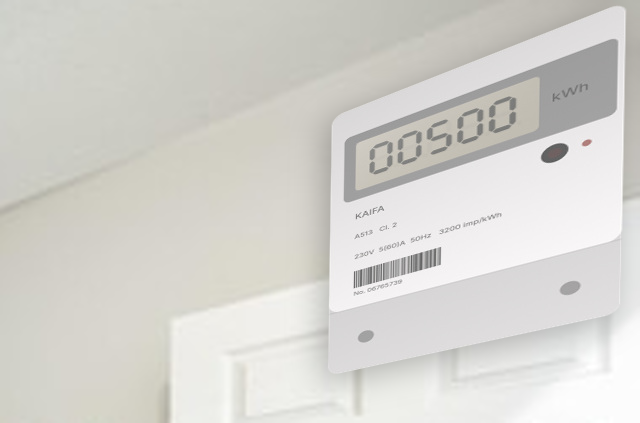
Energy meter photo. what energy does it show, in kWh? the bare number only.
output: 500
